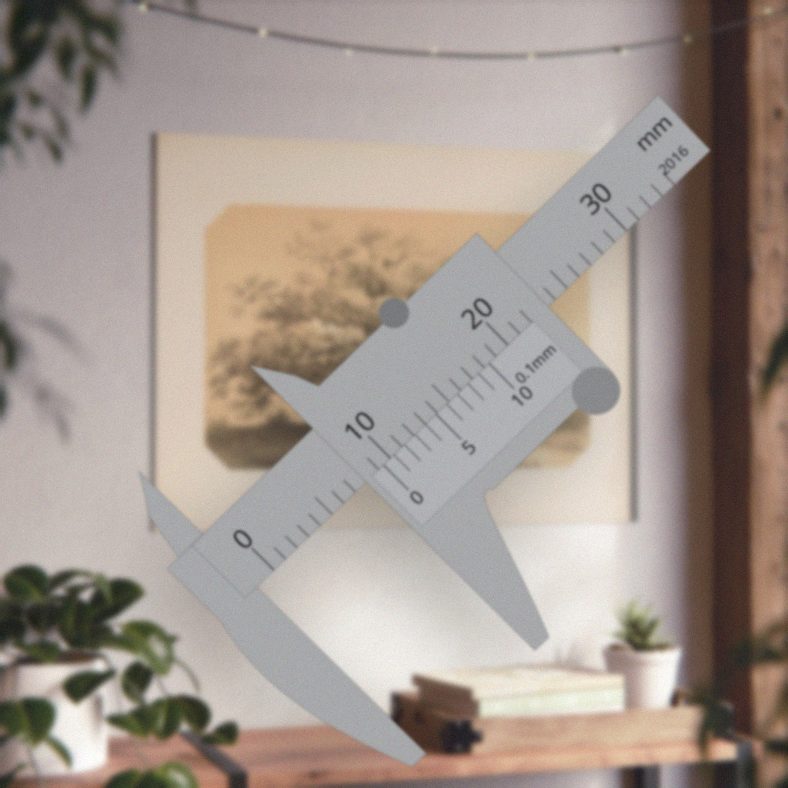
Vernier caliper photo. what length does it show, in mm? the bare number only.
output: 9.4
